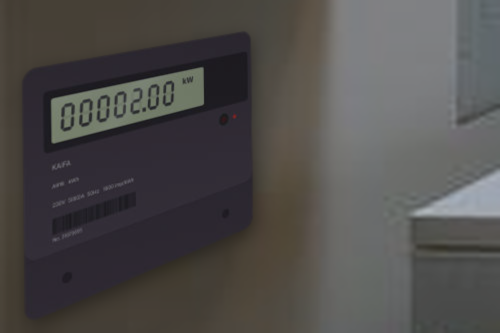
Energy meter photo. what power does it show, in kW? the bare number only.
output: 2.00
